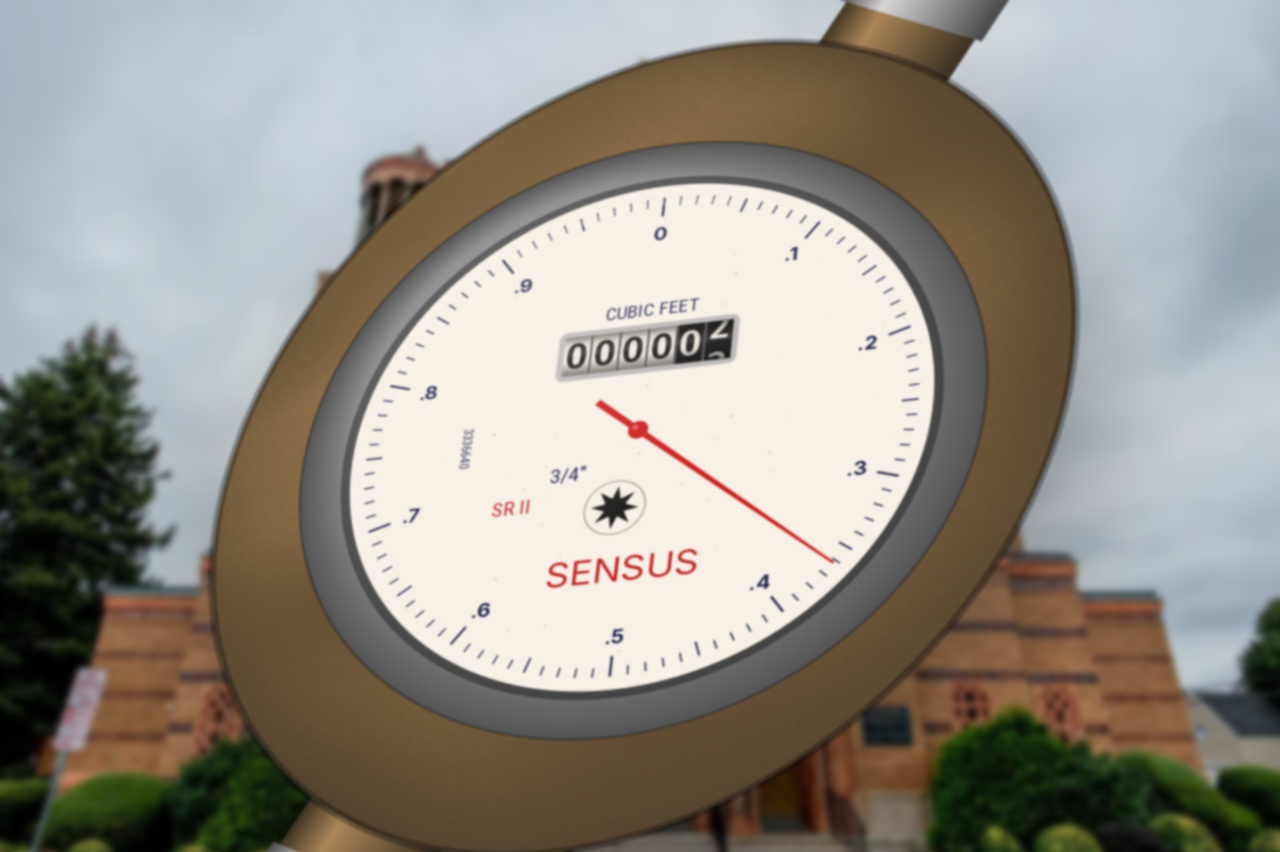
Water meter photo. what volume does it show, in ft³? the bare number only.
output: 2.36
